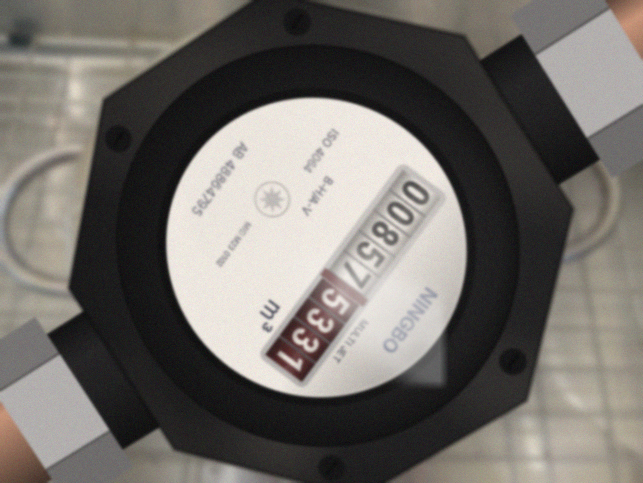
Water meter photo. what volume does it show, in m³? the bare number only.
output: 857.5331
